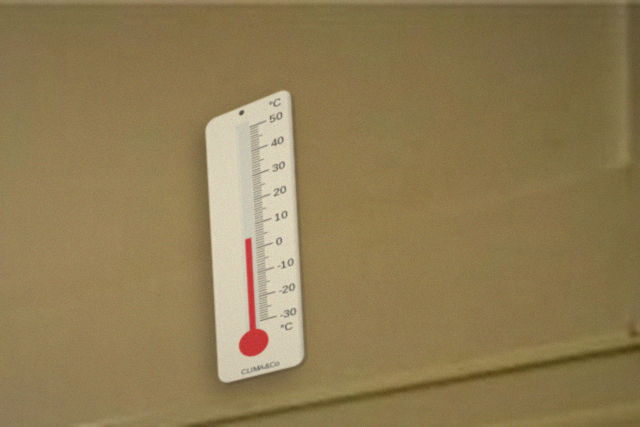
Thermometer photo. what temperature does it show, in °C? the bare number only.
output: 5
